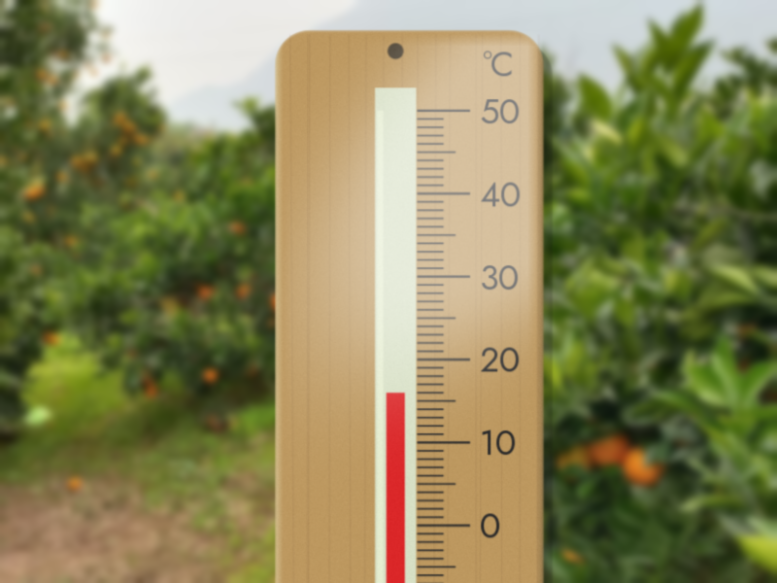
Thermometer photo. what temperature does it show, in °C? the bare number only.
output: 16
